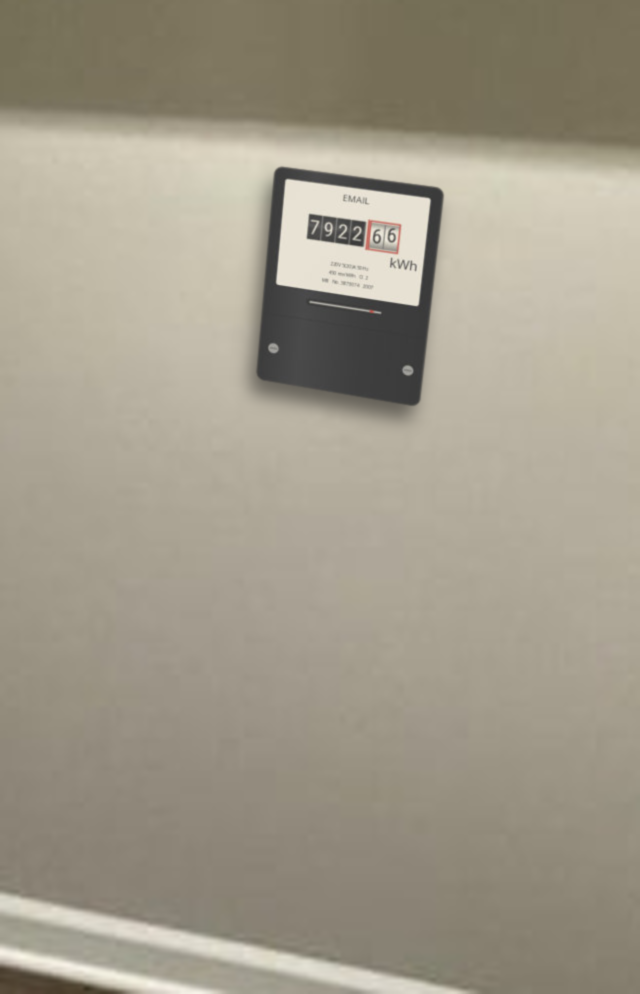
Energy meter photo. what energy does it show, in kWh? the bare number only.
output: 7922.66
